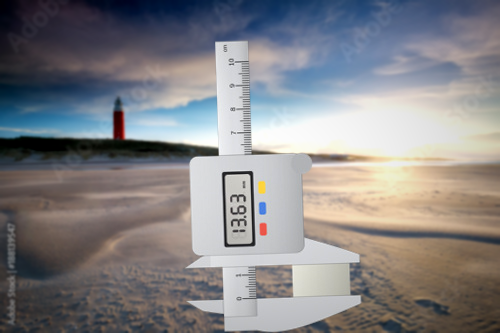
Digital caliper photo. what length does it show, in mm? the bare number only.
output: 13.63
